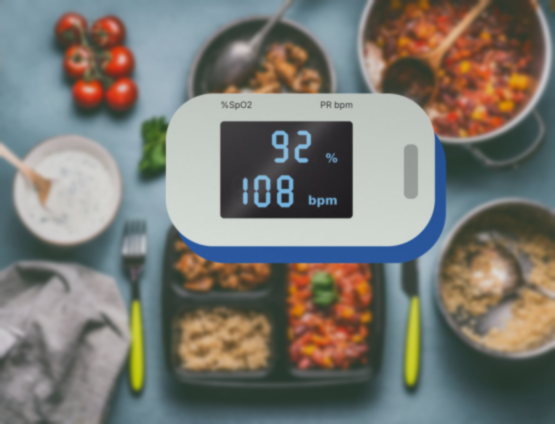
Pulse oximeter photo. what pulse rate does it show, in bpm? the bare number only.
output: 108
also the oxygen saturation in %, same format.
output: 92
